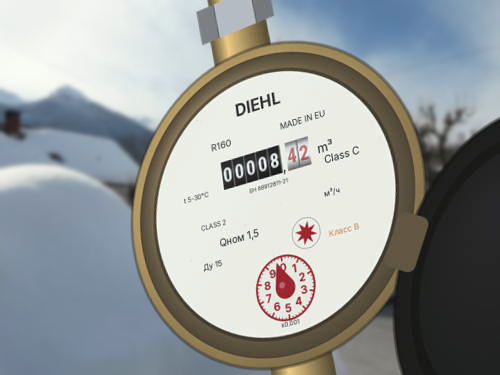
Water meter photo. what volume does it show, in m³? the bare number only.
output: 8.419
